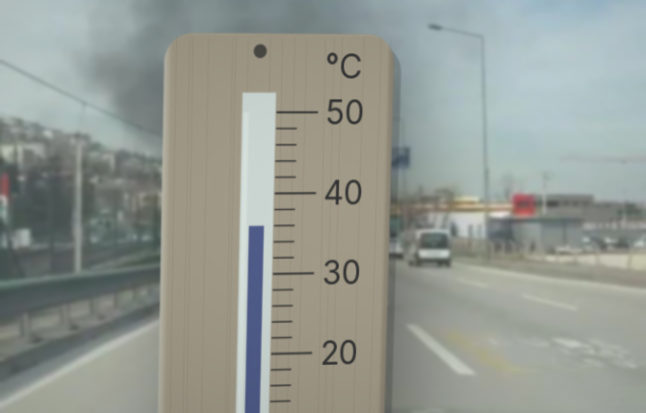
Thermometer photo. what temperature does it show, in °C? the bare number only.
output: 36
